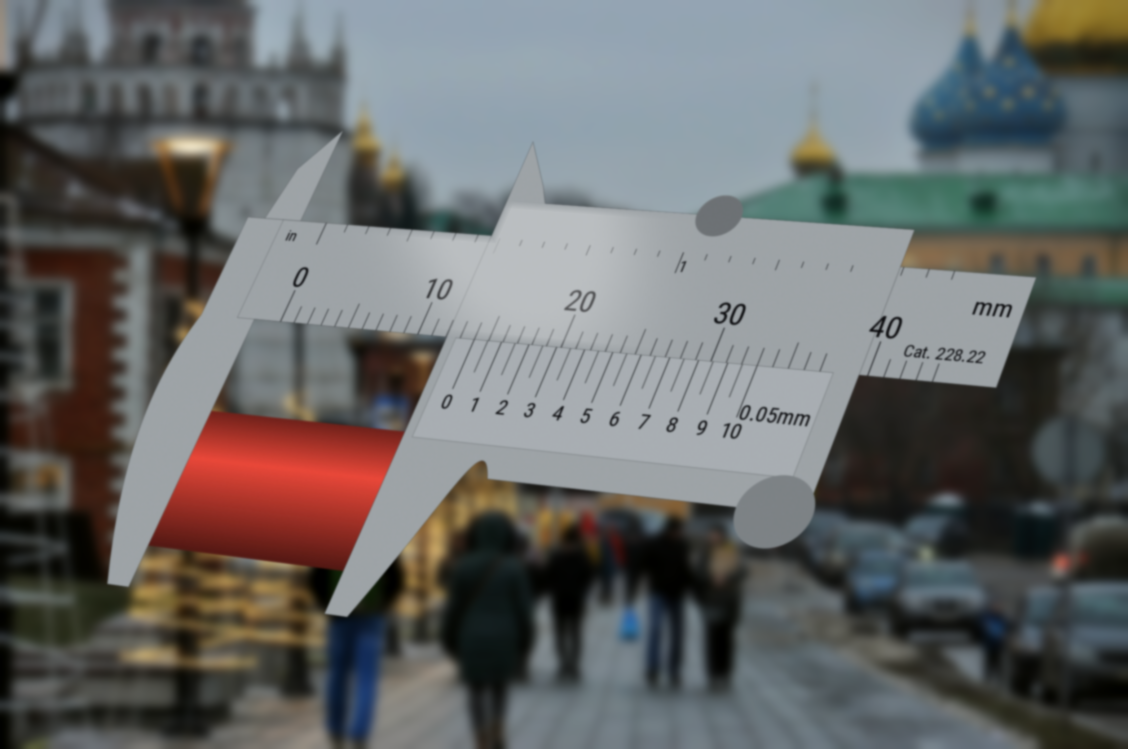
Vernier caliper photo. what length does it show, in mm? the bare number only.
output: 14.0
